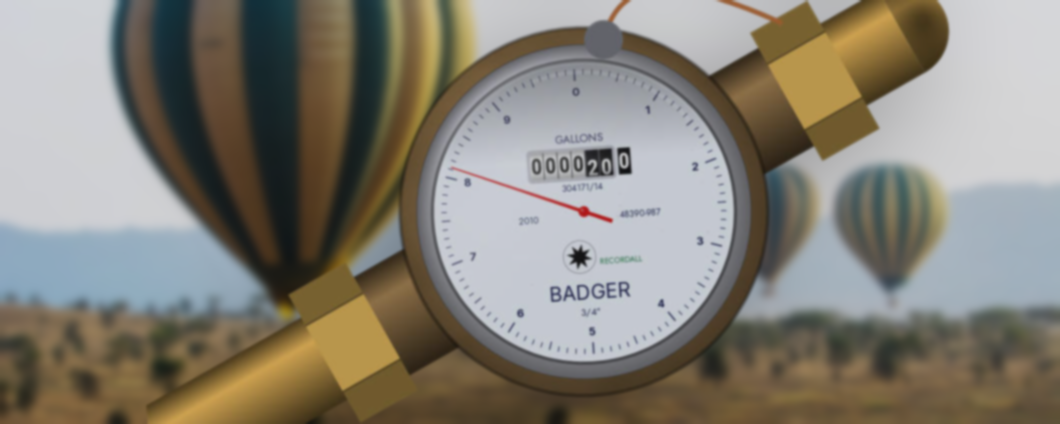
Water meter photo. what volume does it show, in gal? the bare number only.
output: 198.1
